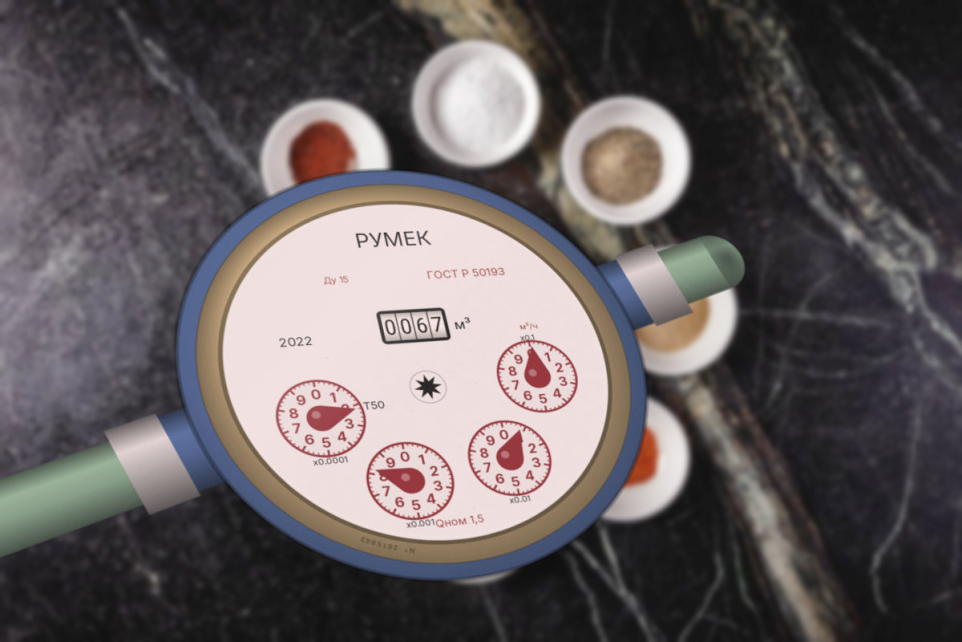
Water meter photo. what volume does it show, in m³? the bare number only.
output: 67.0082
